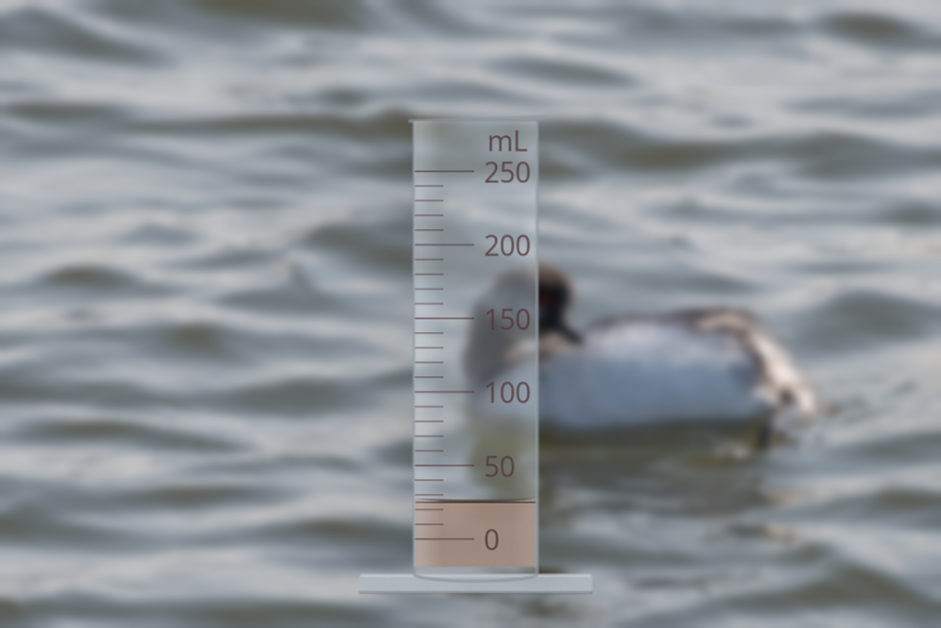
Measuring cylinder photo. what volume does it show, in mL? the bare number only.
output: 25
